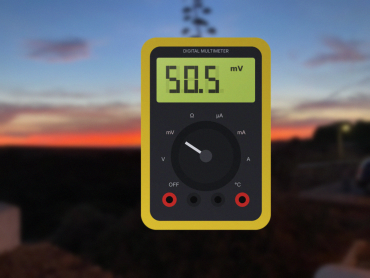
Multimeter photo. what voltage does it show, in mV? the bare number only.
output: 50.5
